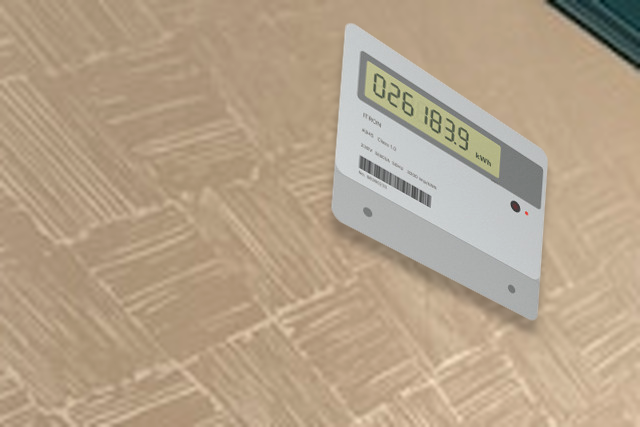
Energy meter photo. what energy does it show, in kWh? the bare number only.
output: 26183.9
